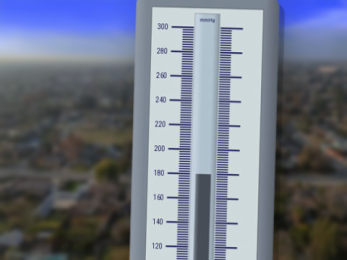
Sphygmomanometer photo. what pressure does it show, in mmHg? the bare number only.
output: 180
